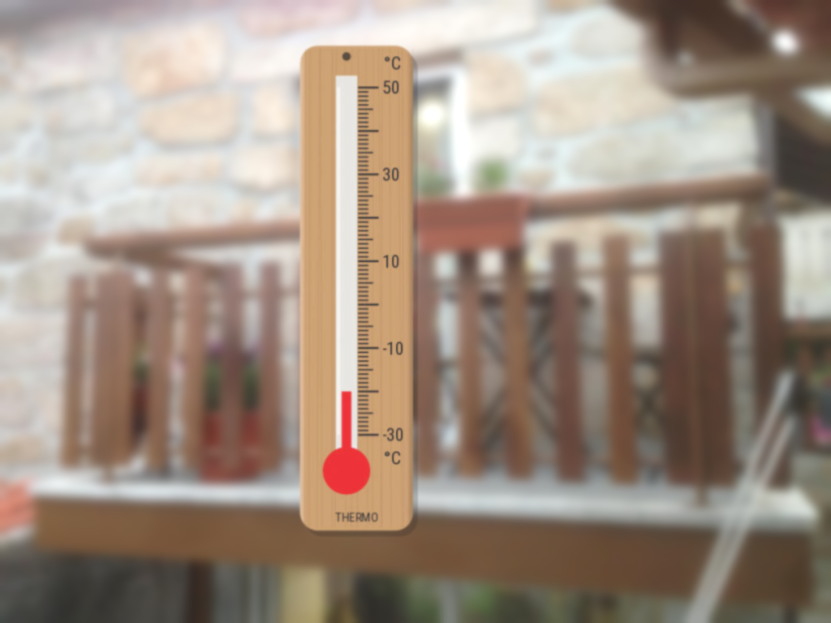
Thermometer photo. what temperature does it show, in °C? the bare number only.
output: -20
